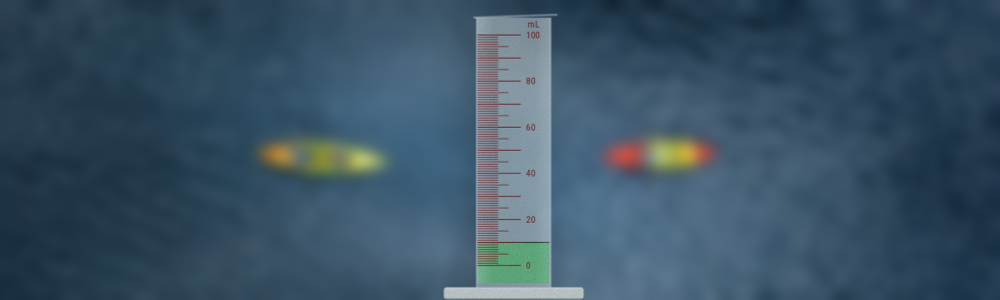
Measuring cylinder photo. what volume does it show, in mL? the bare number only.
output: 10
